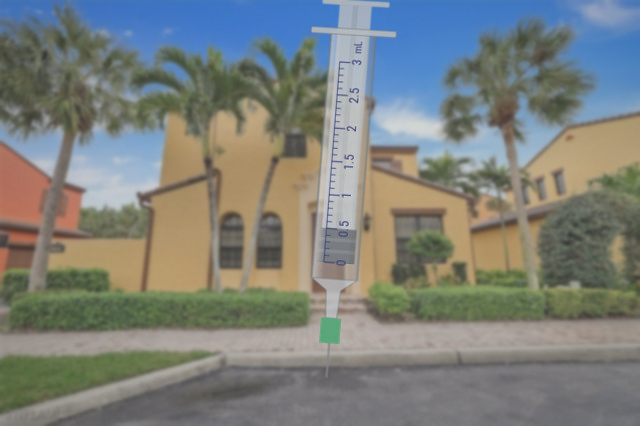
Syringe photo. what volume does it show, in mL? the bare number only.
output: 0
